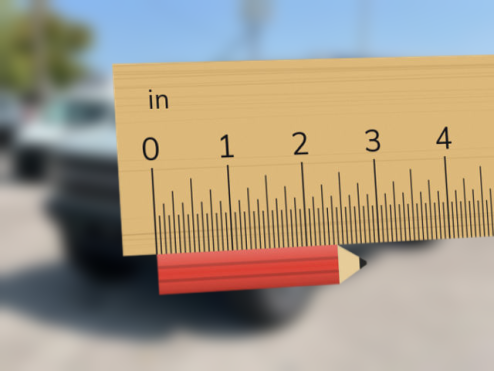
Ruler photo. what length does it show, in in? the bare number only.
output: 2.8125
